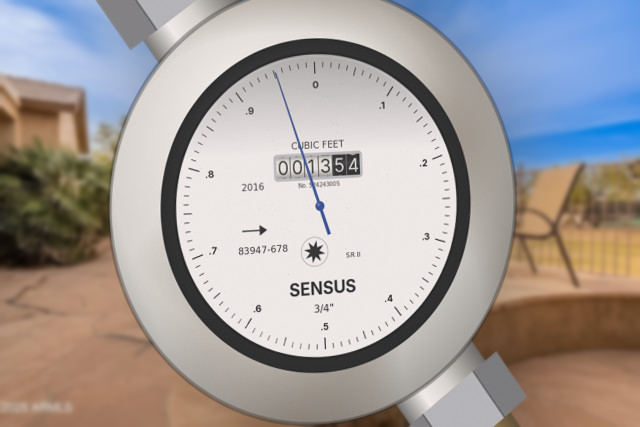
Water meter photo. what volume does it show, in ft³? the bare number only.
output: 1353.95
